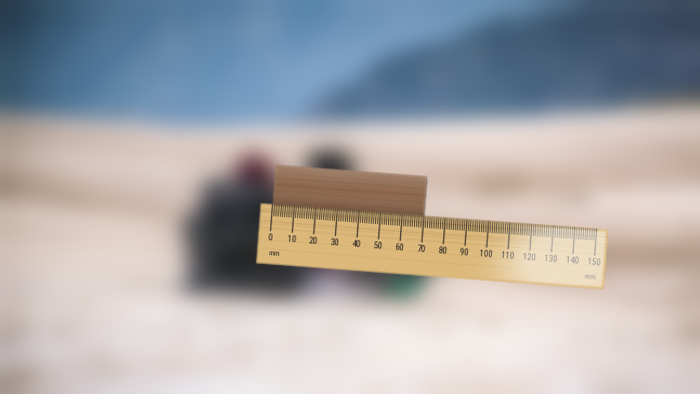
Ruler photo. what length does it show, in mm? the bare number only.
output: 70
